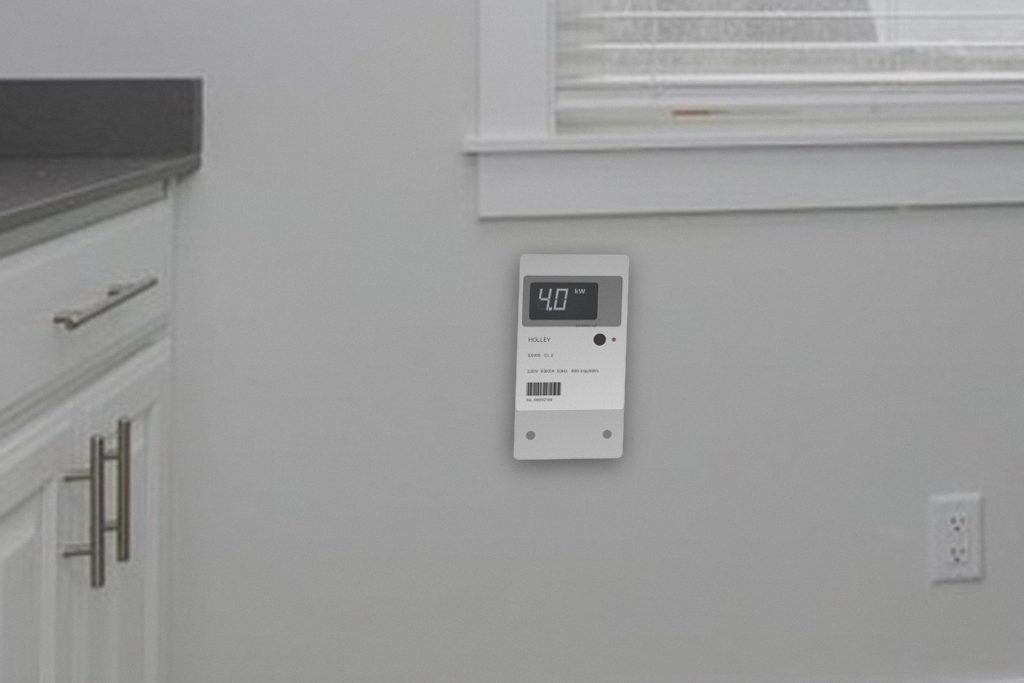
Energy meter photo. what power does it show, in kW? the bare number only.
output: 4.0
